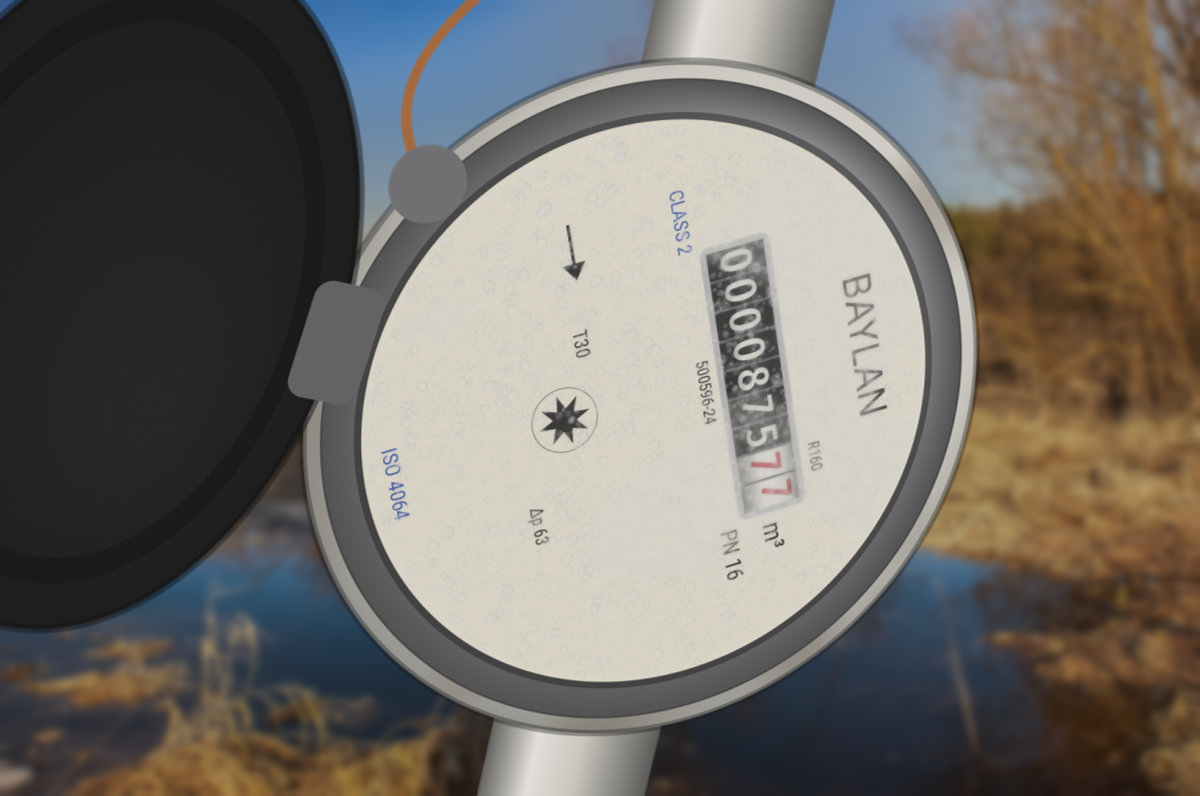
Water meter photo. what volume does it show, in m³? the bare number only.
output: 875.77
